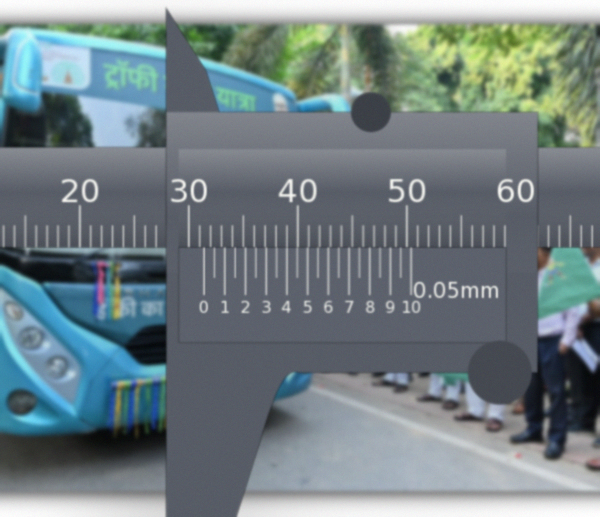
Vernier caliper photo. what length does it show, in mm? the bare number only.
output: 31.4
